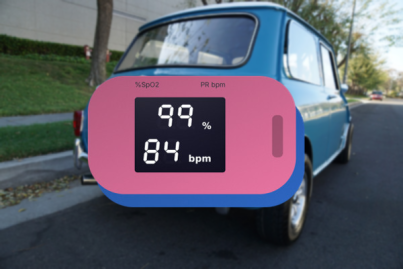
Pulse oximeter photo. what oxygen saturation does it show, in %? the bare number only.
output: 99
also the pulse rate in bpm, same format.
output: 84
